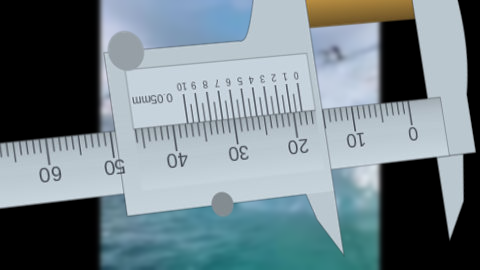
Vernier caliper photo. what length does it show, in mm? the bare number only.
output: 18.6
